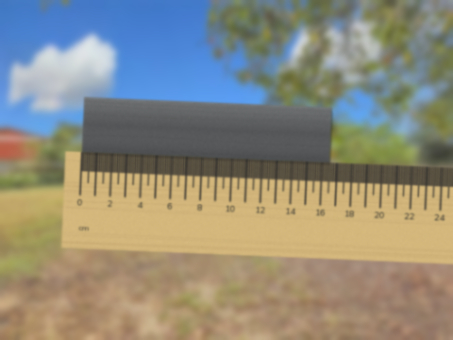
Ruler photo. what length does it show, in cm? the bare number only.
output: 16.5
